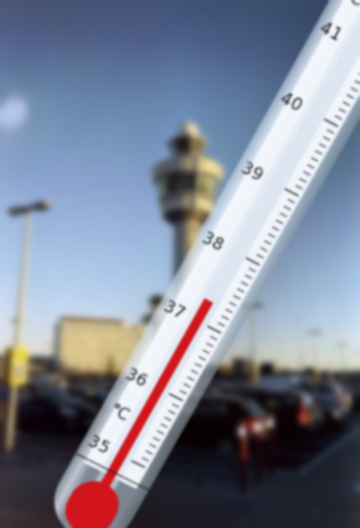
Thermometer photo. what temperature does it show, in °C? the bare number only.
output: 37.3
